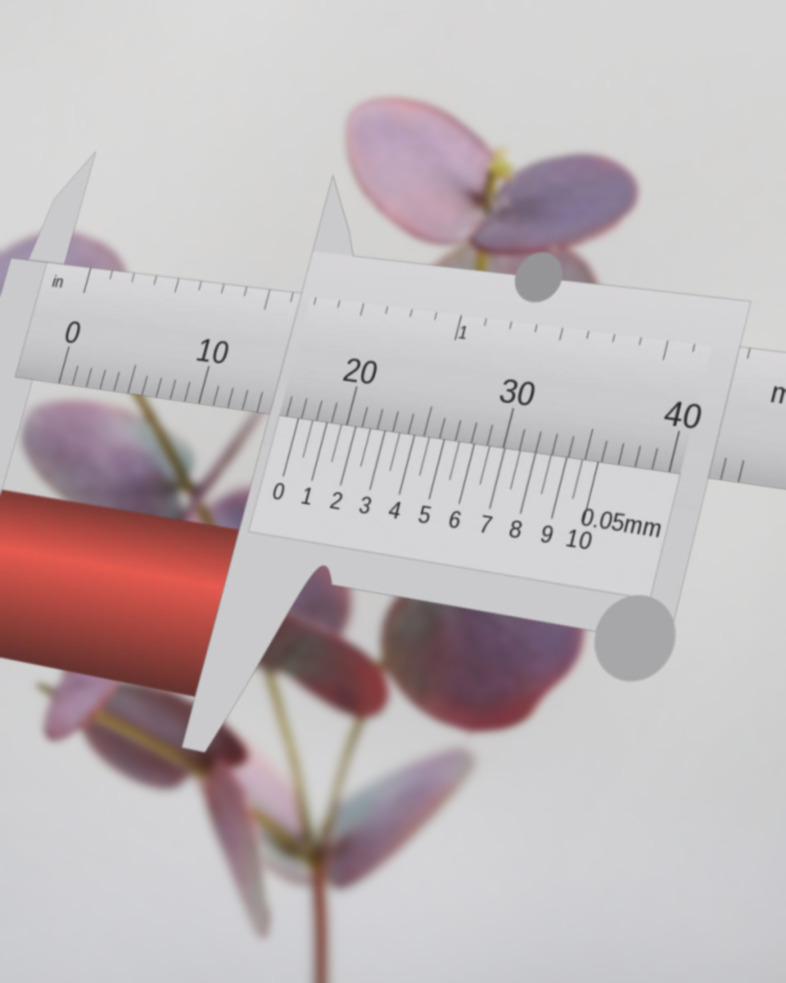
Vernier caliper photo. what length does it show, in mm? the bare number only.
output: 16.8
